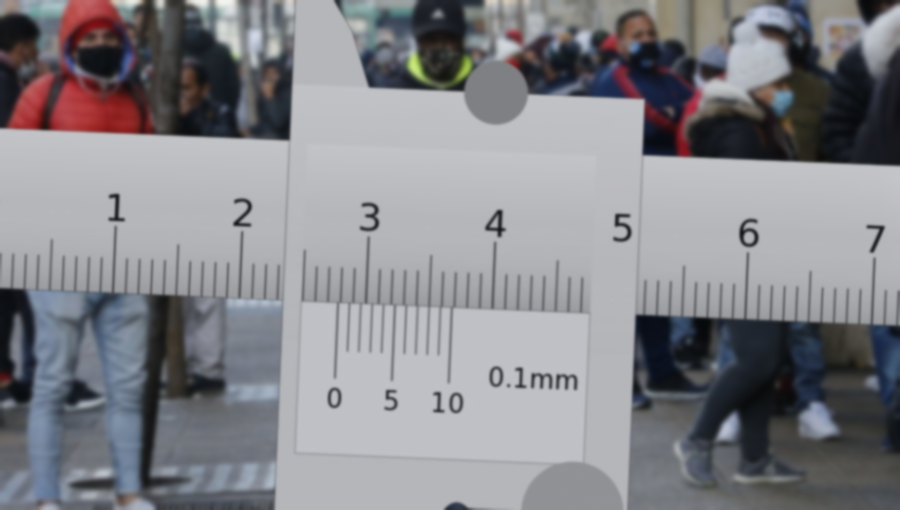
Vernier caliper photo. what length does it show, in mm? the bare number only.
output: 27.8
